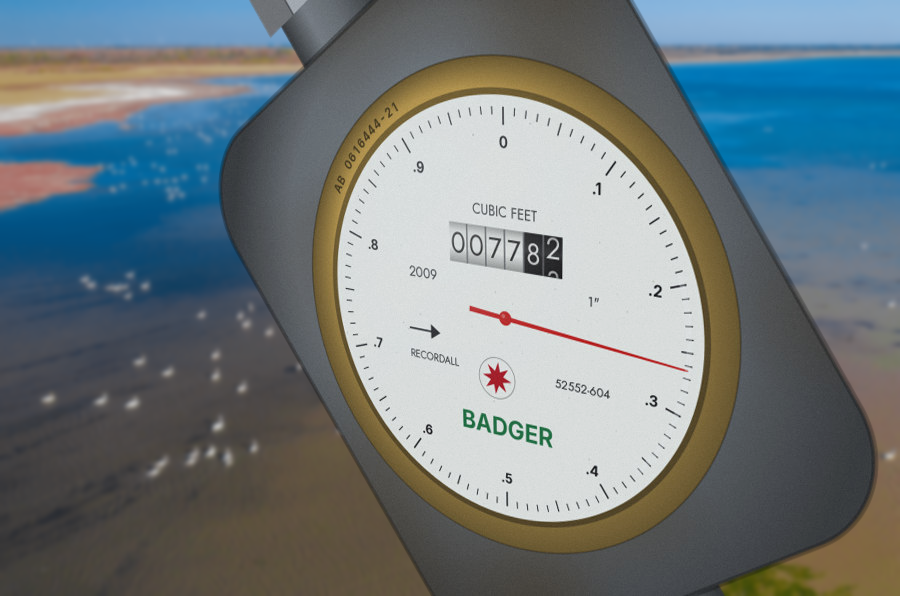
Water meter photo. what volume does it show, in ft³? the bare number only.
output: 7782.26
